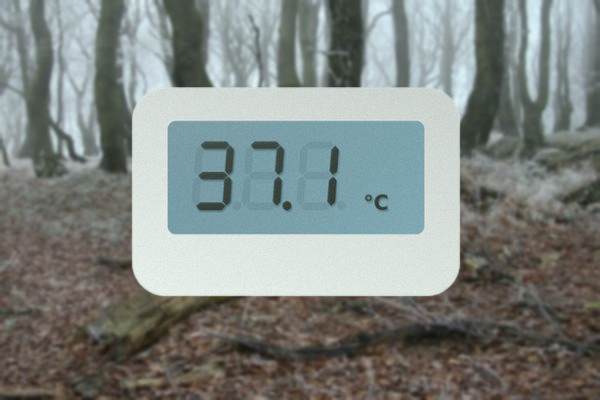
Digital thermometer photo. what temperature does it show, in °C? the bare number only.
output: 37.1
